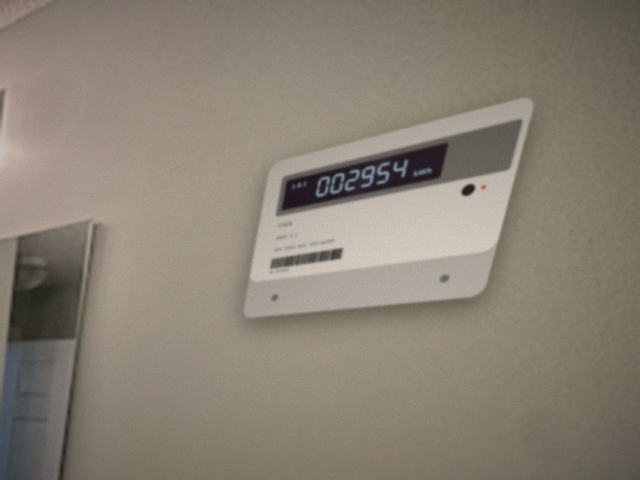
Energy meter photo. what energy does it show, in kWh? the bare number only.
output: 2954
